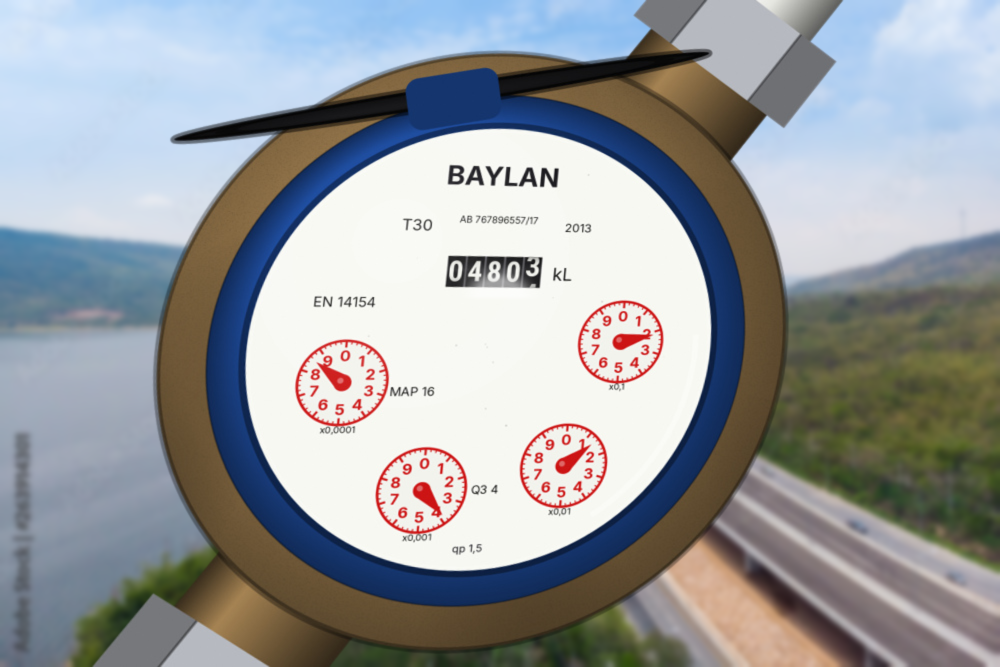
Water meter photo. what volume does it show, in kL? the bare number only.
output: 4803.2138
